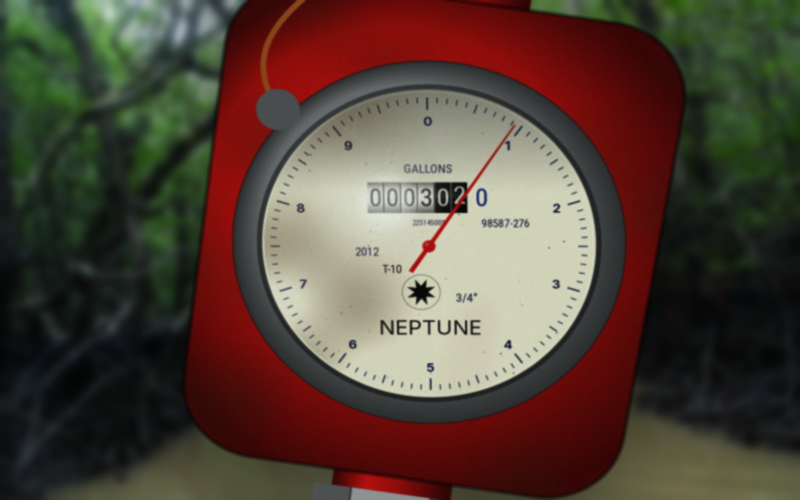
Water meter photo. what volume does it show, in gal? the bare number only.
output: 3020.9
